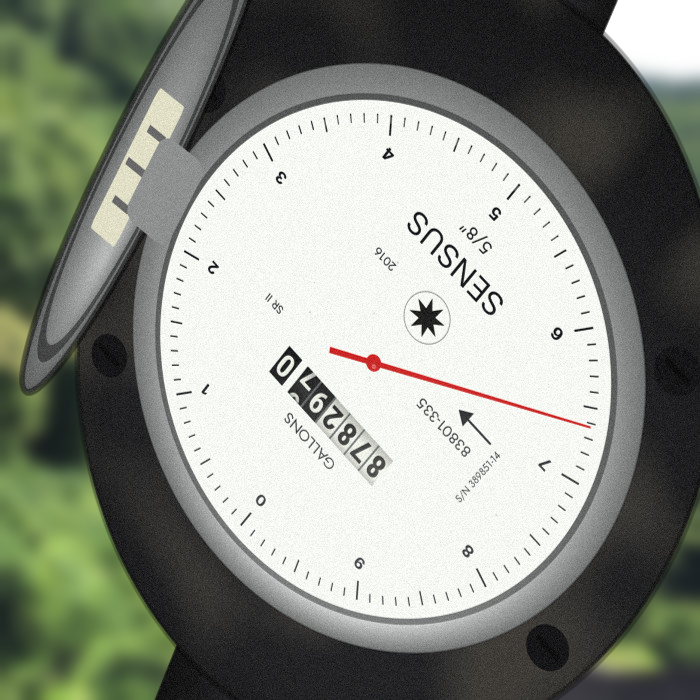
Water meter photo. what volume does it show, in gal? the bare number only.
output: 8782966.6
